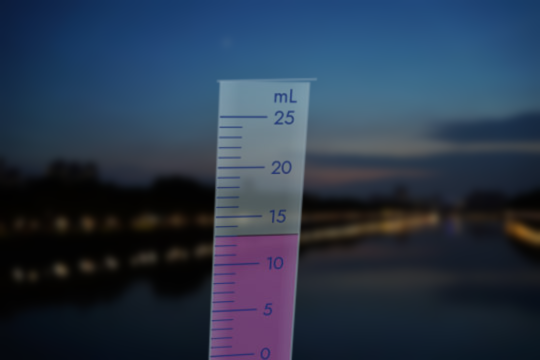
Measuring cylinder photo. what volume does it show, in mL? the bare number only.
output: 13
